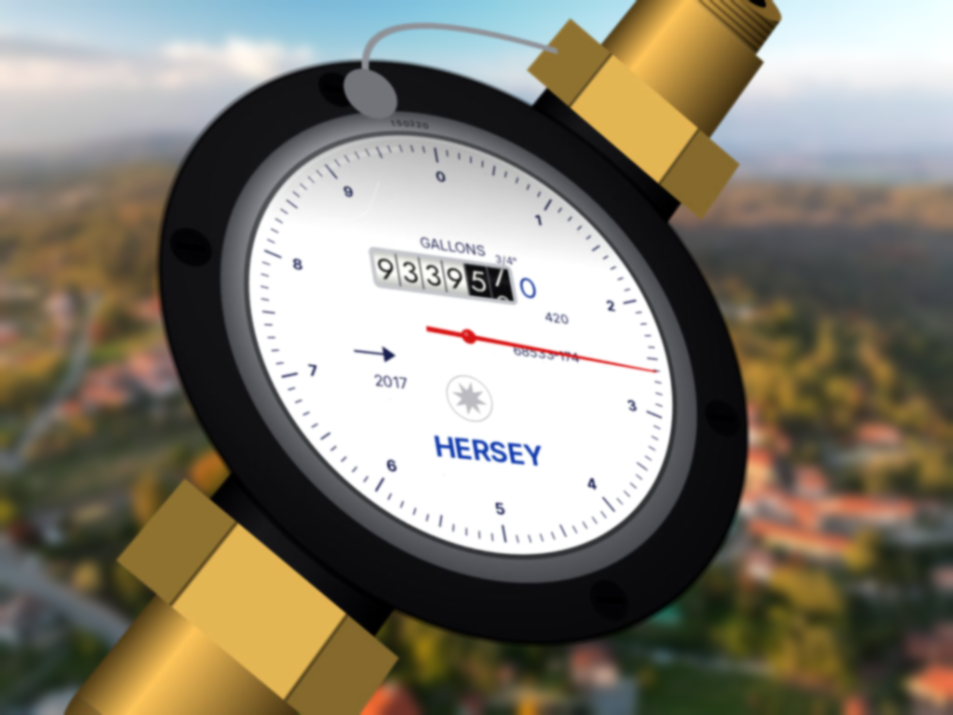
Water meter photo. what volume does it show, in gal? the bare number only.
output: 9339572.6
